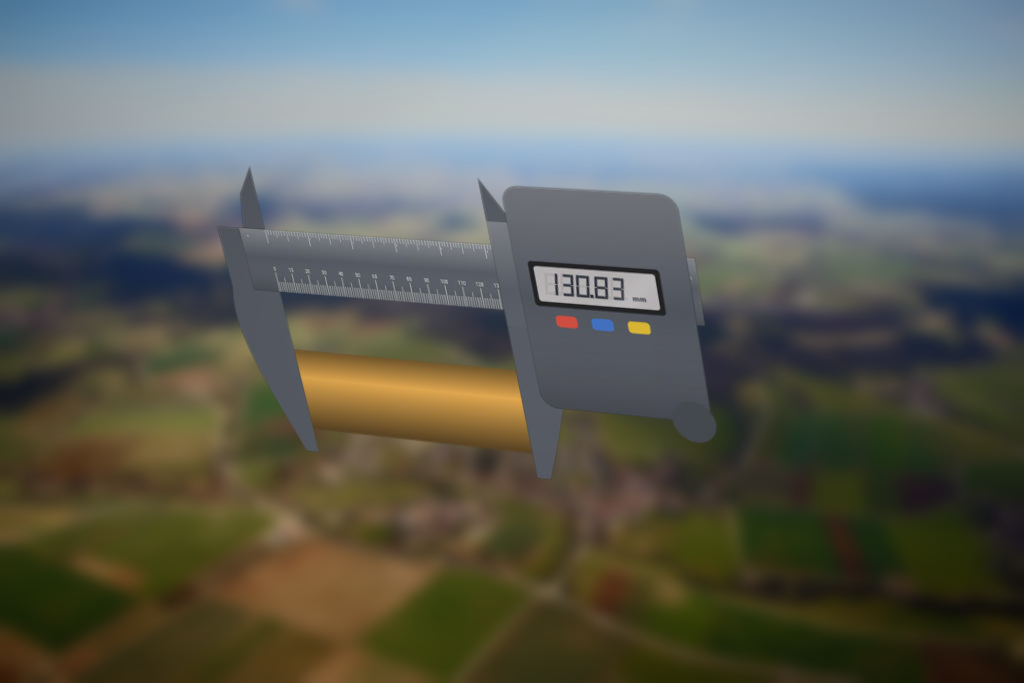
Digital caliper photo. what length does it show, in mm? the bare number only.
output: 130.83
